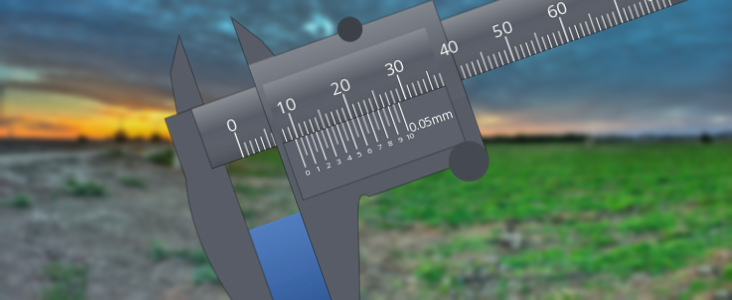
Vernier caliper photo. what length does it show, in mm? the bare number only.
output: 9.6
